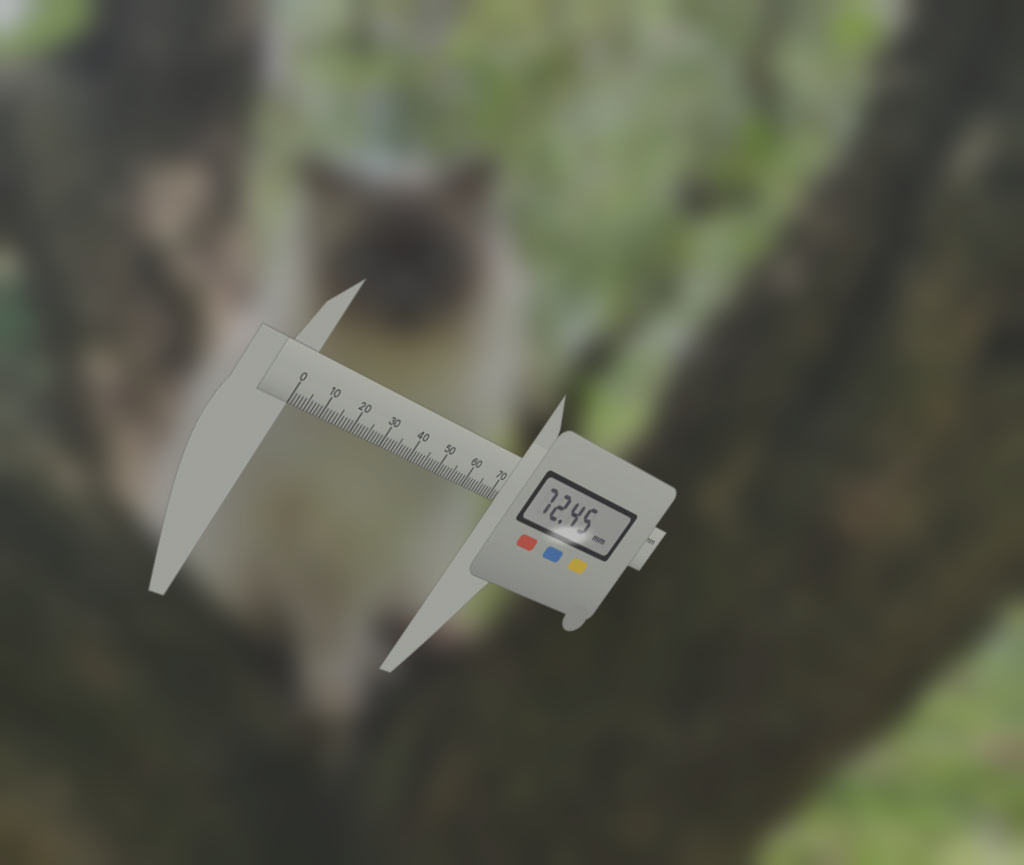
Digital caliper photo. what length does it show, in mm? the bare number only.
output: 72.45
